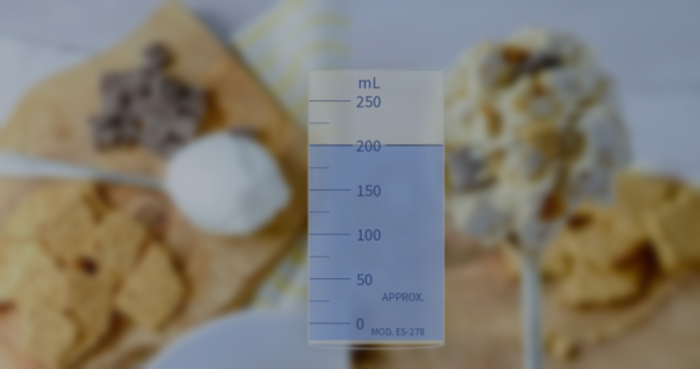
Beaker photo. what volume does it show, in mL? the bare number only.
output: 200
